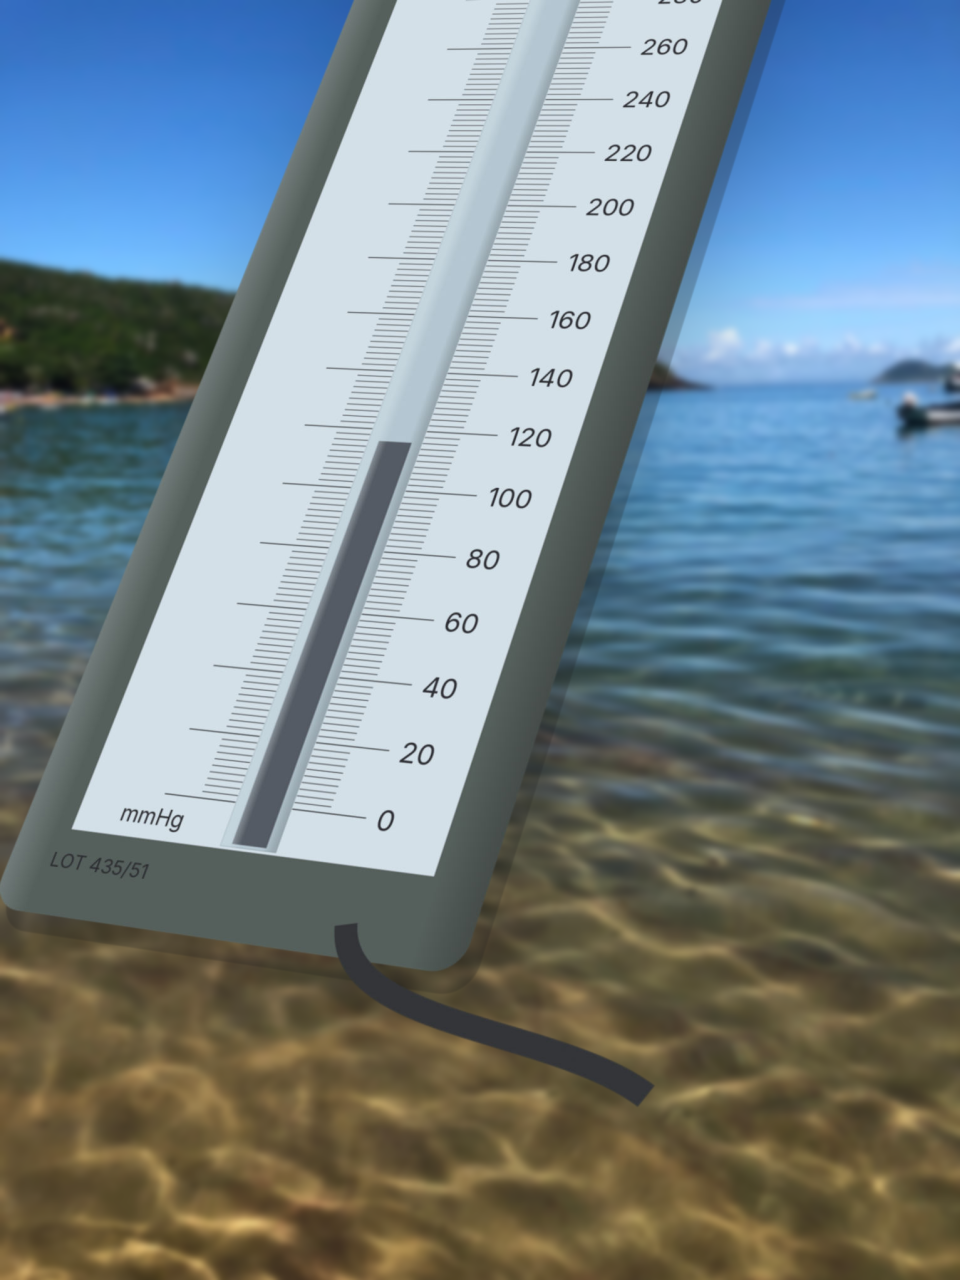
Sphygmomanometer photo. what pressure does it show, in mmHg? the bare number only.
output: 116
